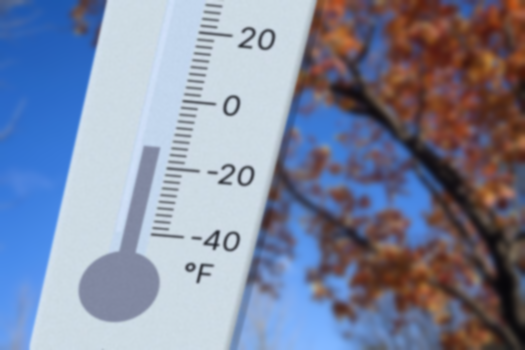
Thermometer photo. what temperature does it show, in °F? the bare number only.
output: -14
